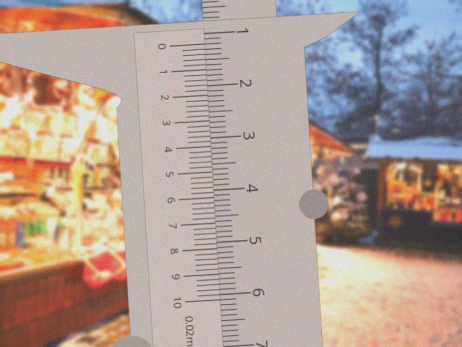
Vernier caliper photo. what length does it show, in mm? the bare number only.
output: 12.0
